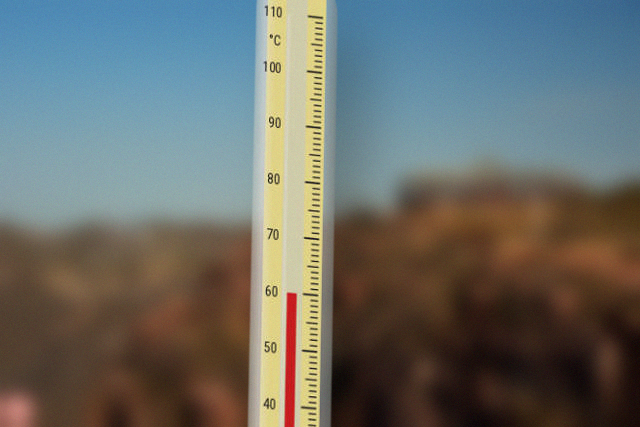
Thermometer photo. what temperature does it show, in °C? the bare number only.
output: 60
